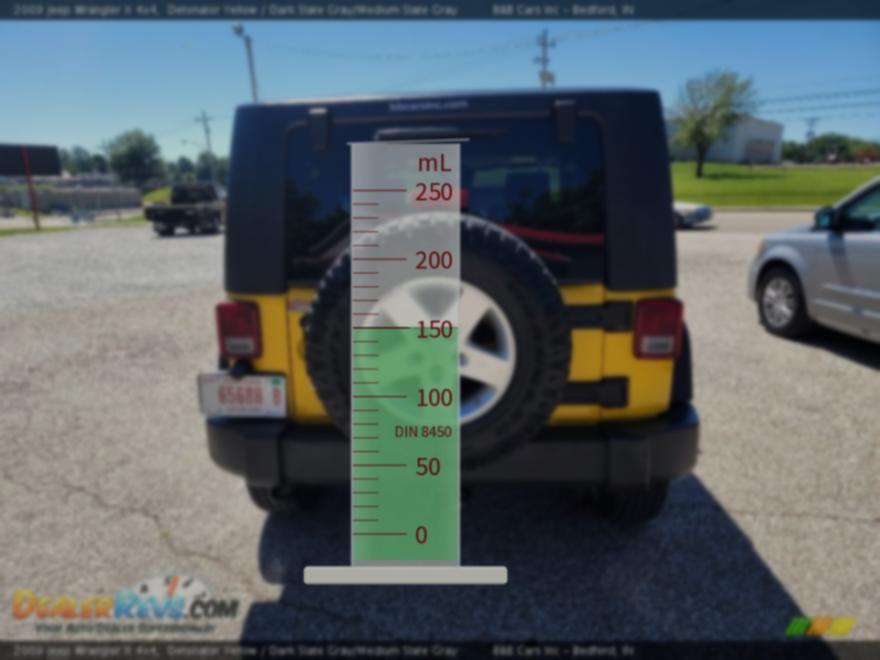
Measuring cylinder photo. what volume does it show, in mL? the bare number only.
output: 150
